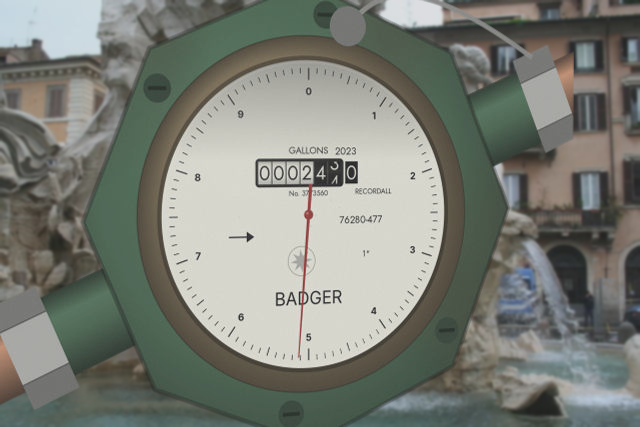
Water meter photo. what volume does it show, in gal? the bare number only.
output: 2435.1
